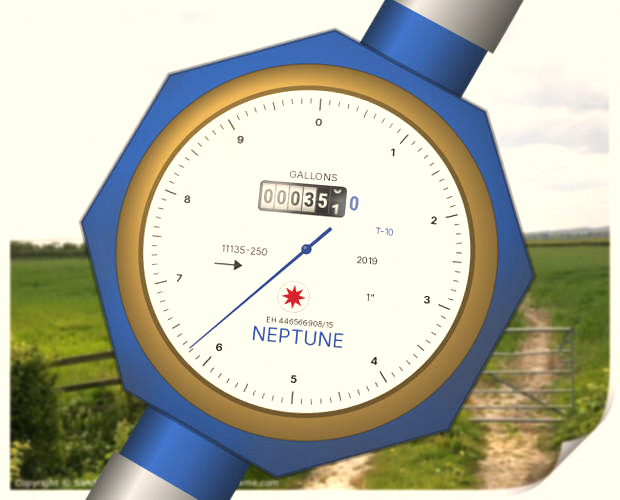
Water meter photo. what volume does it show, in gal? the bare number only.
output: 3506.2
